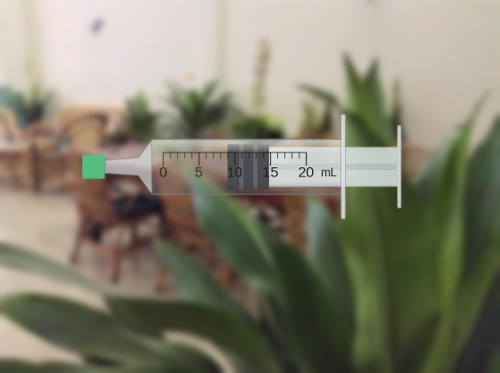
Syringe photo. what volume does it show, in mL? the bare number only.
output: 9
